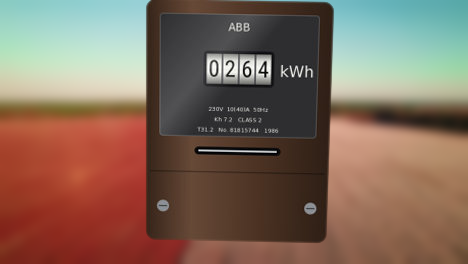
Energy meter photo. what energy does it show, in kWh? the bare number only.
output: 264
